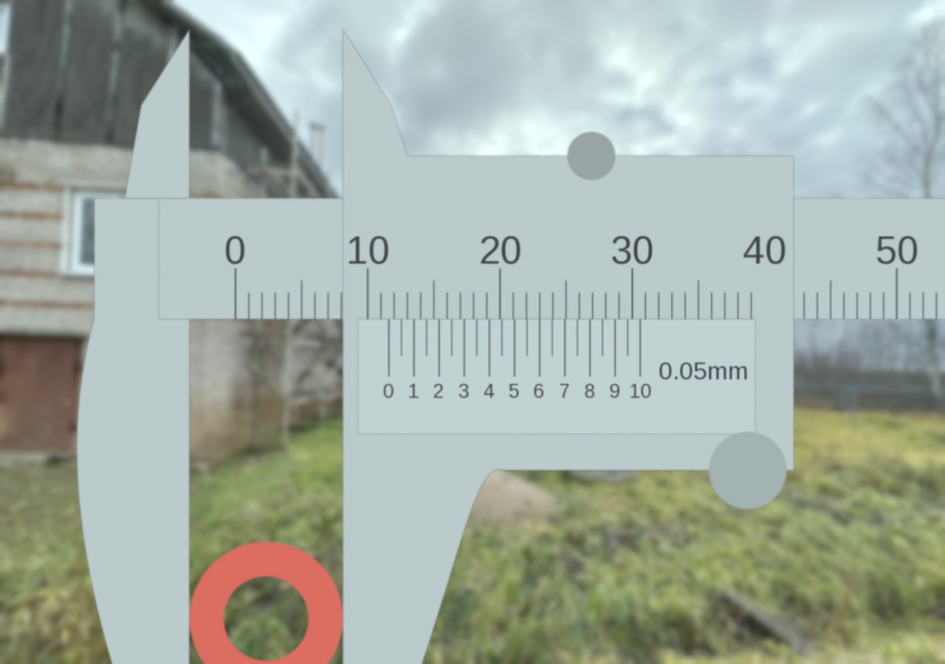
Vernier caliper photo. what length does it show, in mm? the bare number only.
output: 11.6
